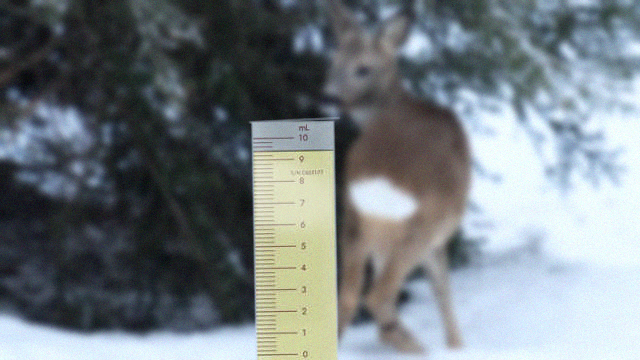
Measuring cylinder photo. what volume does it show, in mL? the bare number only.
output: 9.4
